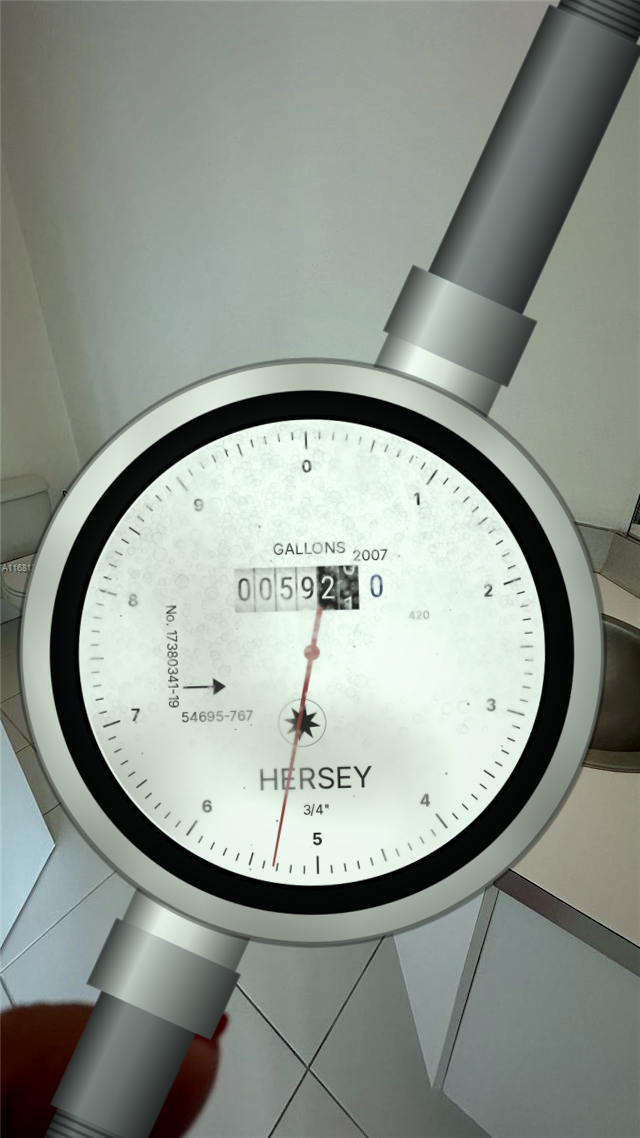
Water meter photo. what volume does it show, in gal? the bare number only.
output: 59205.3
